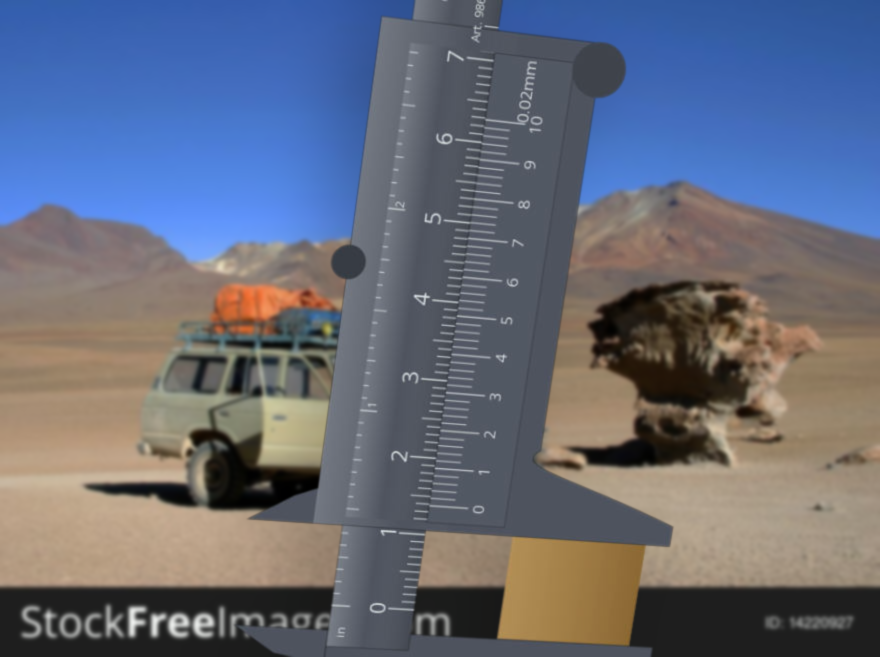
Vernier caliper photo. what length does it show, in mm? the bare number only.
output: 13.8
